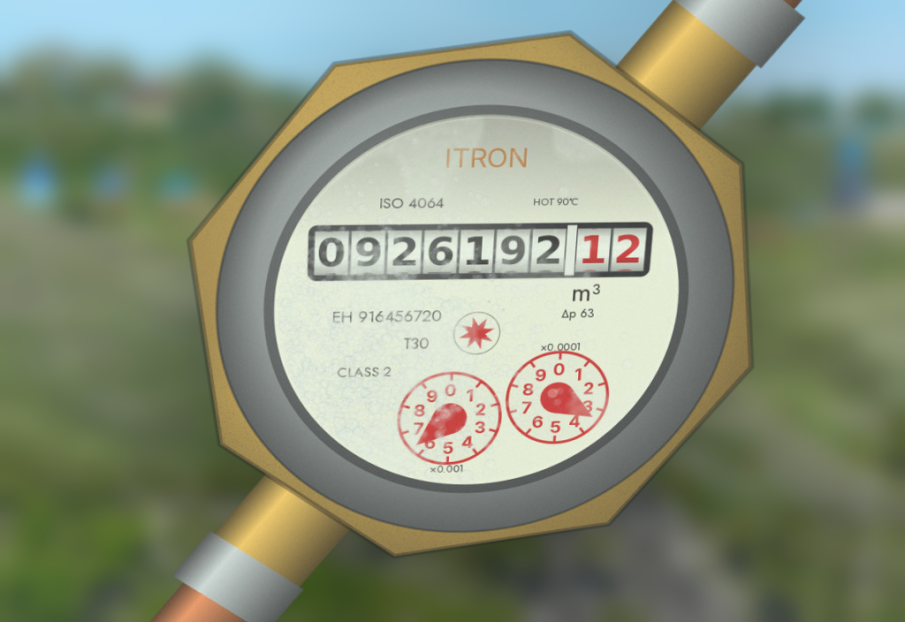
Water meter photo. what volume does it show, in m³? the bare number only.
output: 926192.1263
